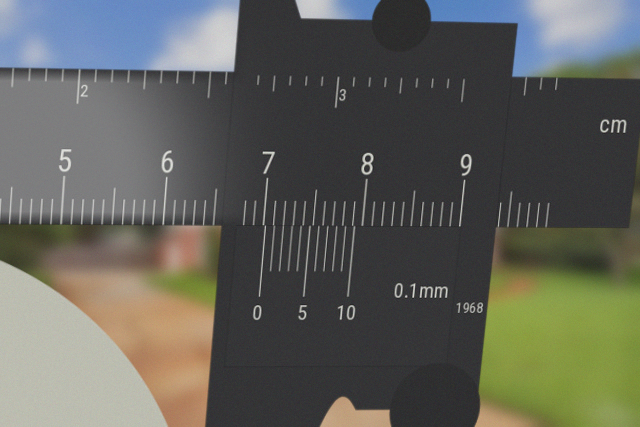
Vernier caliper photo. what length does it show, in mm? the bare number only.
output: 70.2
